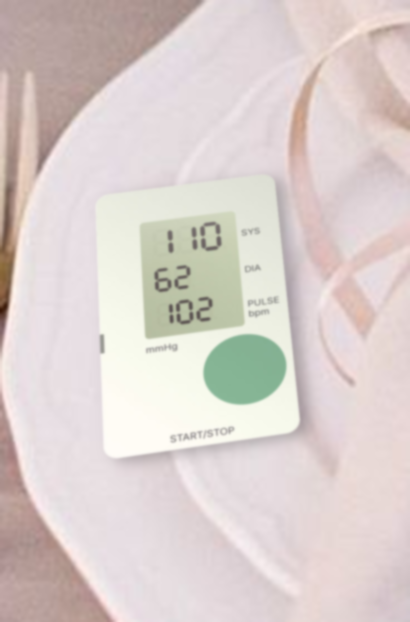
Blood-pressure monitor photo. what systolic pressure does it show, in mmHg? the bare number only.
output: 110
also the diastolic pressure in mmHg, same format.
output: 62
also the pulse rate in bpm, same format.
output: 102
